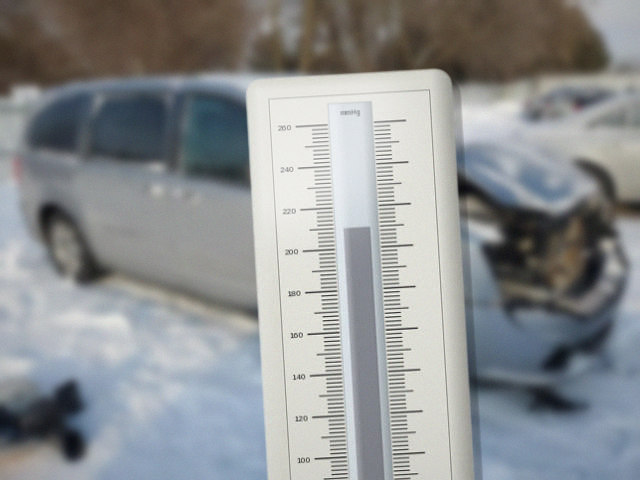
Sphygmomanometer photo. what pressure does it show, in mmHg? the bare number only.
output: 210
